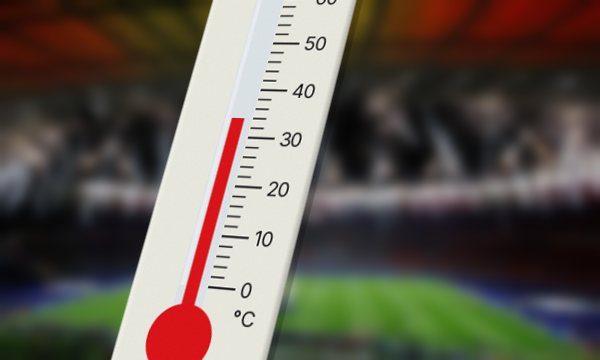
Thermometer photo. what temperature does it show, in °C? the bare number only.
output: 34
